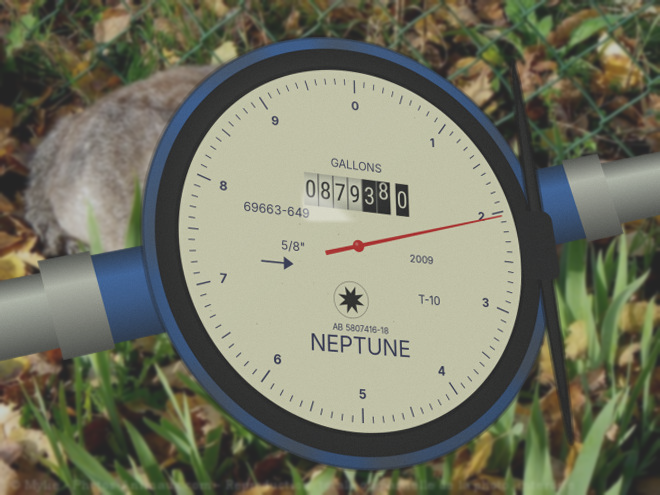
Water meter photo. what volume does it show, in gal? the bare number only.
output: 879382.0
